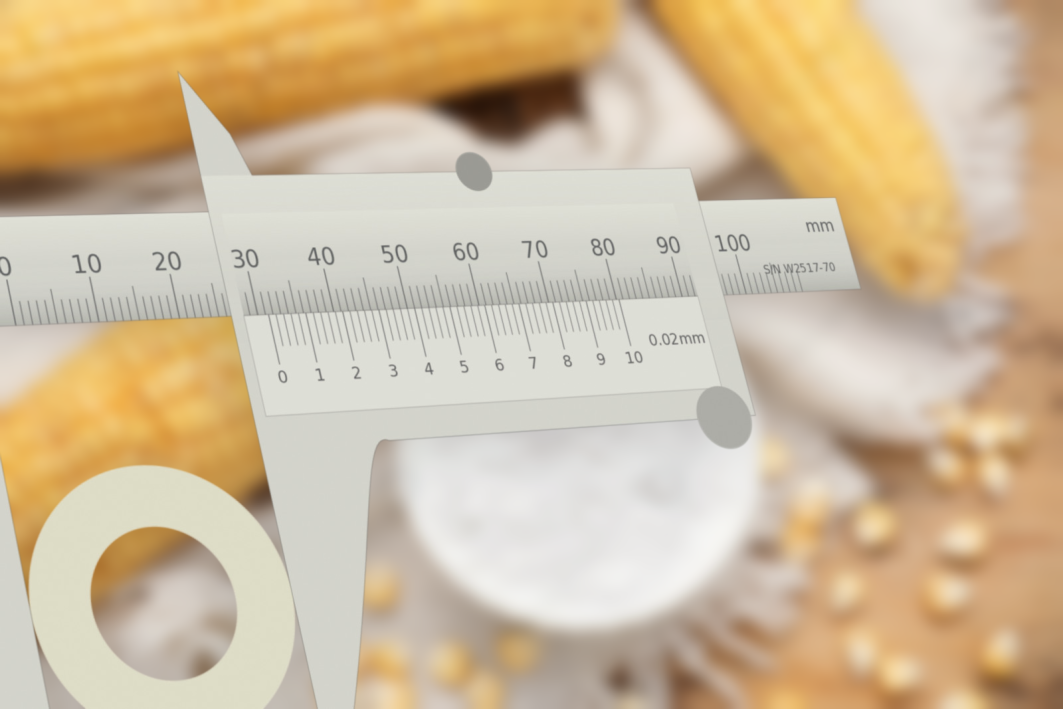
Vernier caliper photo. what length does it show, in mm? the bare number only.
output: 31.4
